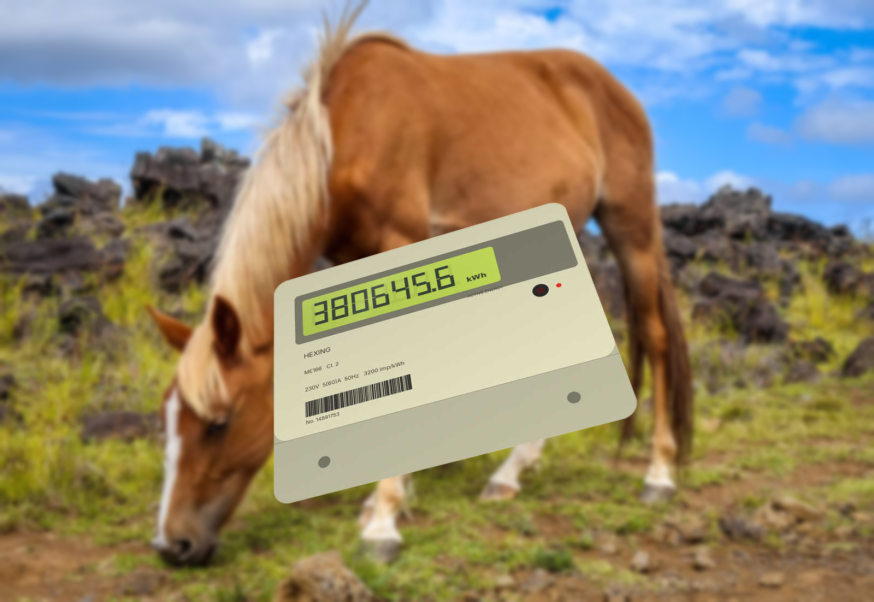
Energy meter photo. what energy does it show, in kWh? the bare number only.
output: 380645.6
